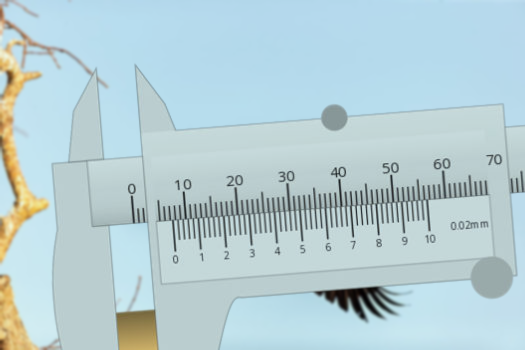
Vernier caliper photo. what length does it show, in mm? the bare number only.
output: 7.5
